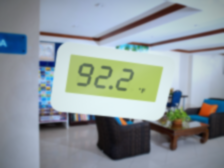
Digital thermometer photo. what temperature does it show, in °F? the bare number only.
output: 92.2
